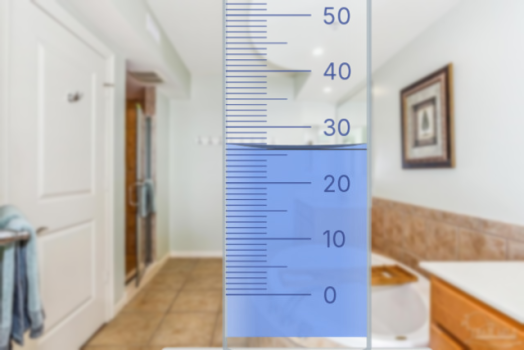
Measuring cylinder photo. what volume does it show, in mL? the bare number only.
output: 26
